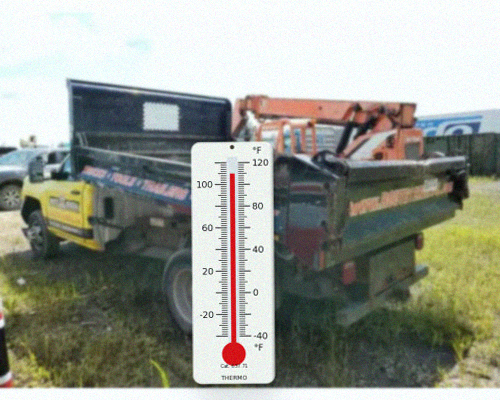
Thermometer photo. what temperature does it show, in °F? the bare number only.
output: 110
